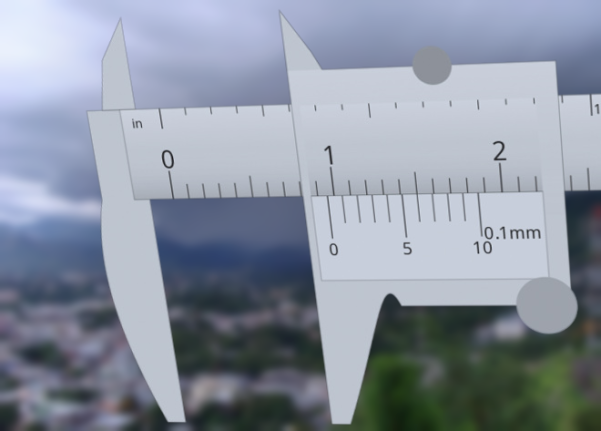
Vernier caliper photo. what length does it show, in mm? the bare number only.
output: 9.6
